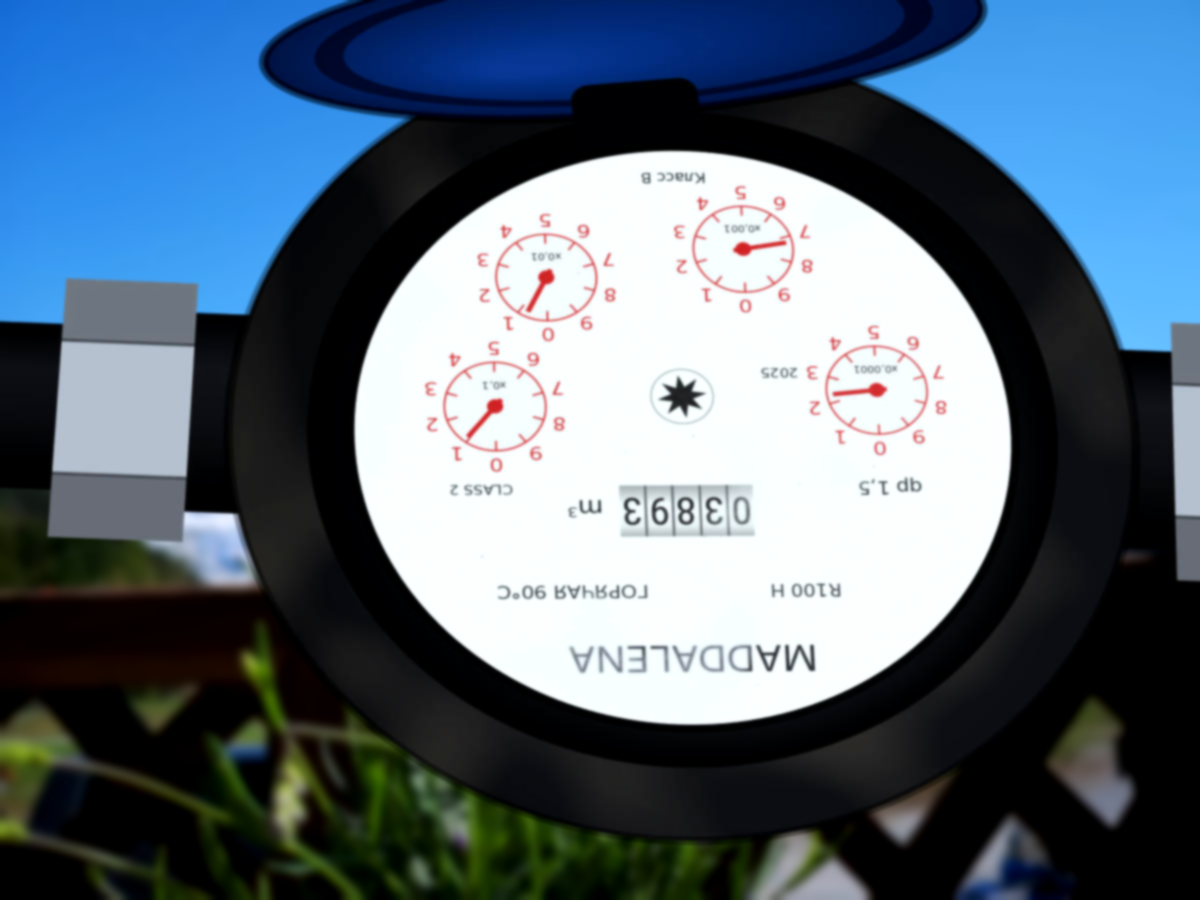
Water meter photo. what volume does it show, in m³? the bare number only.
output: 3893.1072
